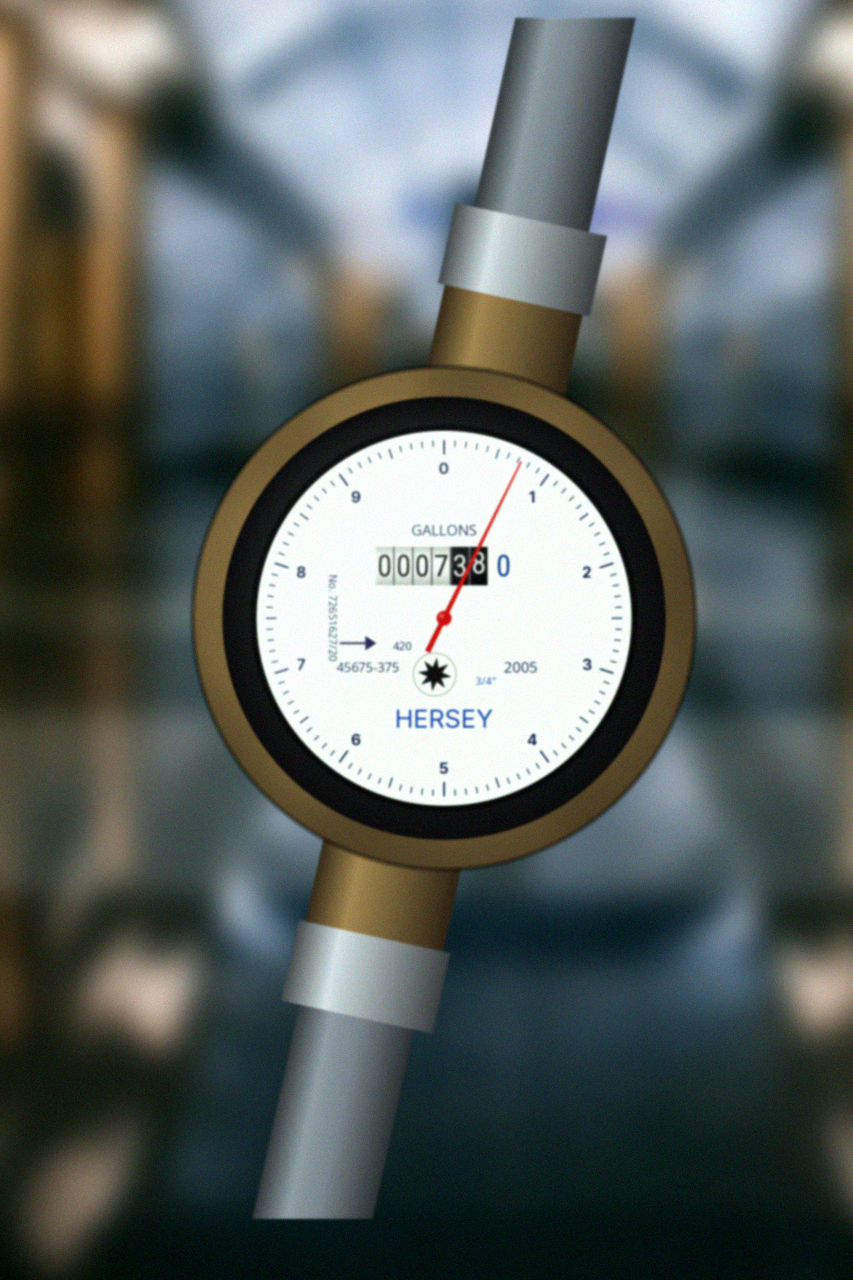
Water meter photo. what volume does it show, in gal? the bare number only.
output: 7380.7
